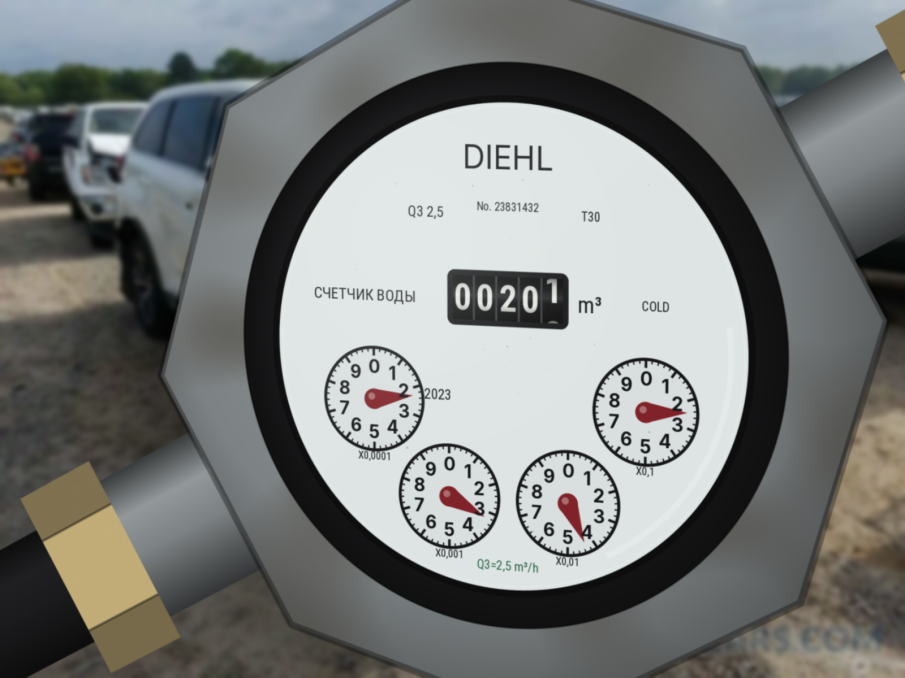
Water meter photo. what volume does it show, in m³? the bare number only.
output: 201.2432
